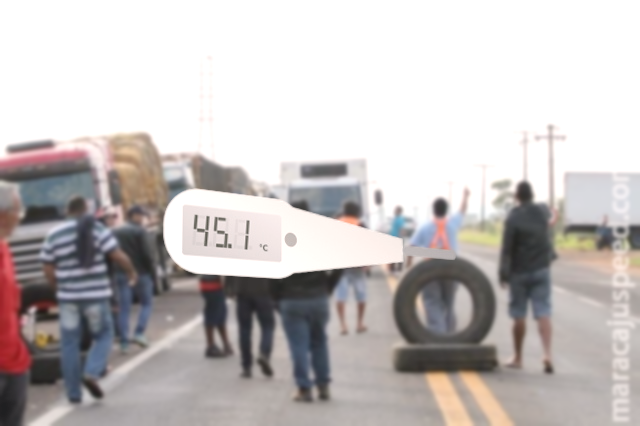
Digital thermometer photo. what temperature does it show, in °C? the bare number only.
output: 45.1
